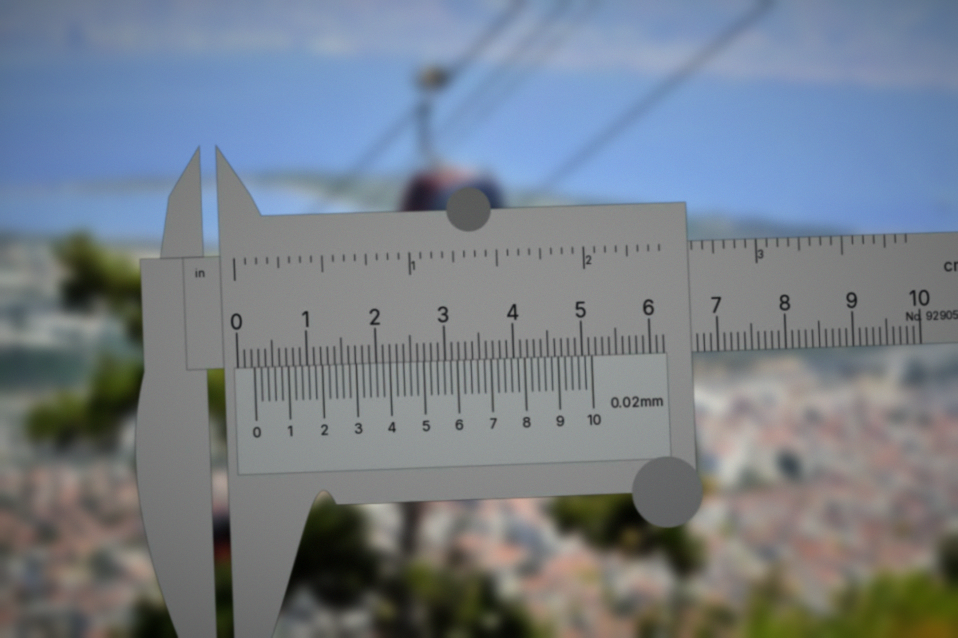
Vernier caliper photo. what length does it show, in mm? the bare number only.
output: 2.4
